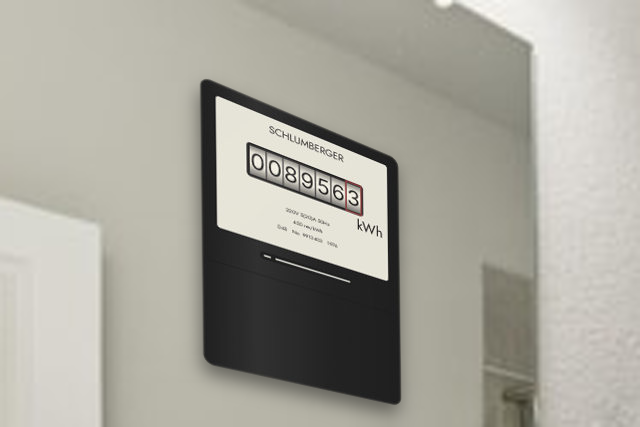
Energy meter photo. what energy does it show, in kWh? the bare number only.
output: 8956.3
